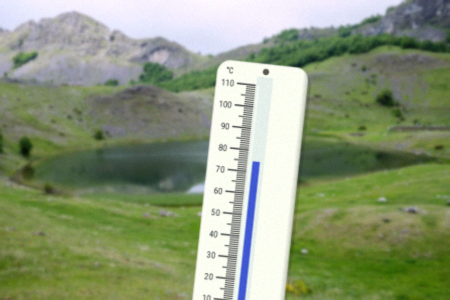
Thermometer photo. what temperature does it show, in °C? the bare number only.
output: 75
